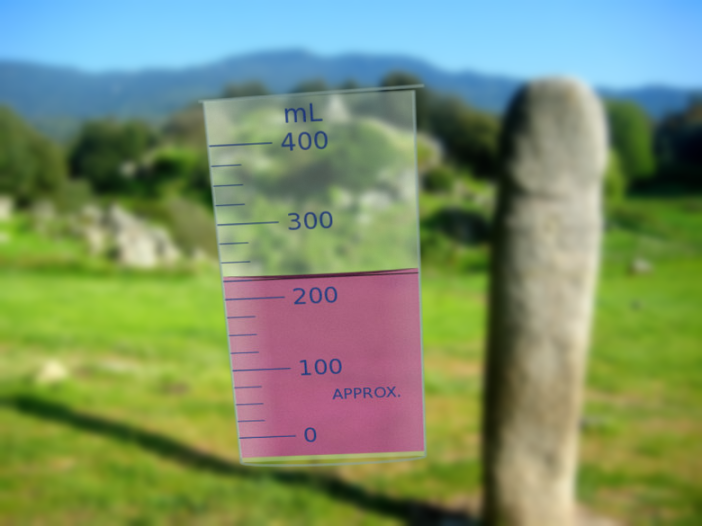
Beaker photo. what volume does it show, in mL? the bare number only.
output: 225
